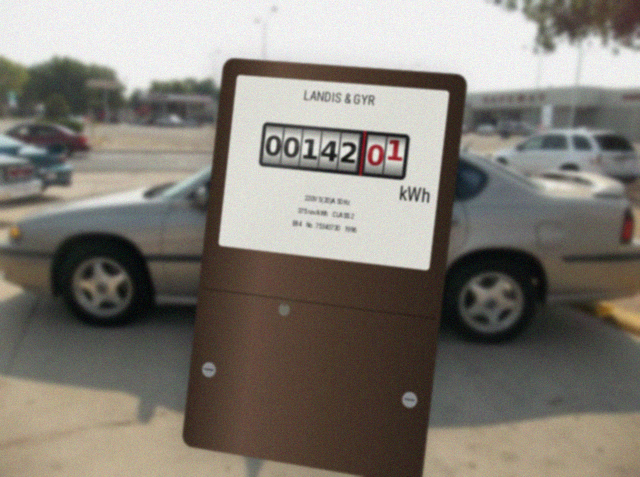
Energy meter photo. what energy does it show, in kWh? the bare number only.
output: 142.01
